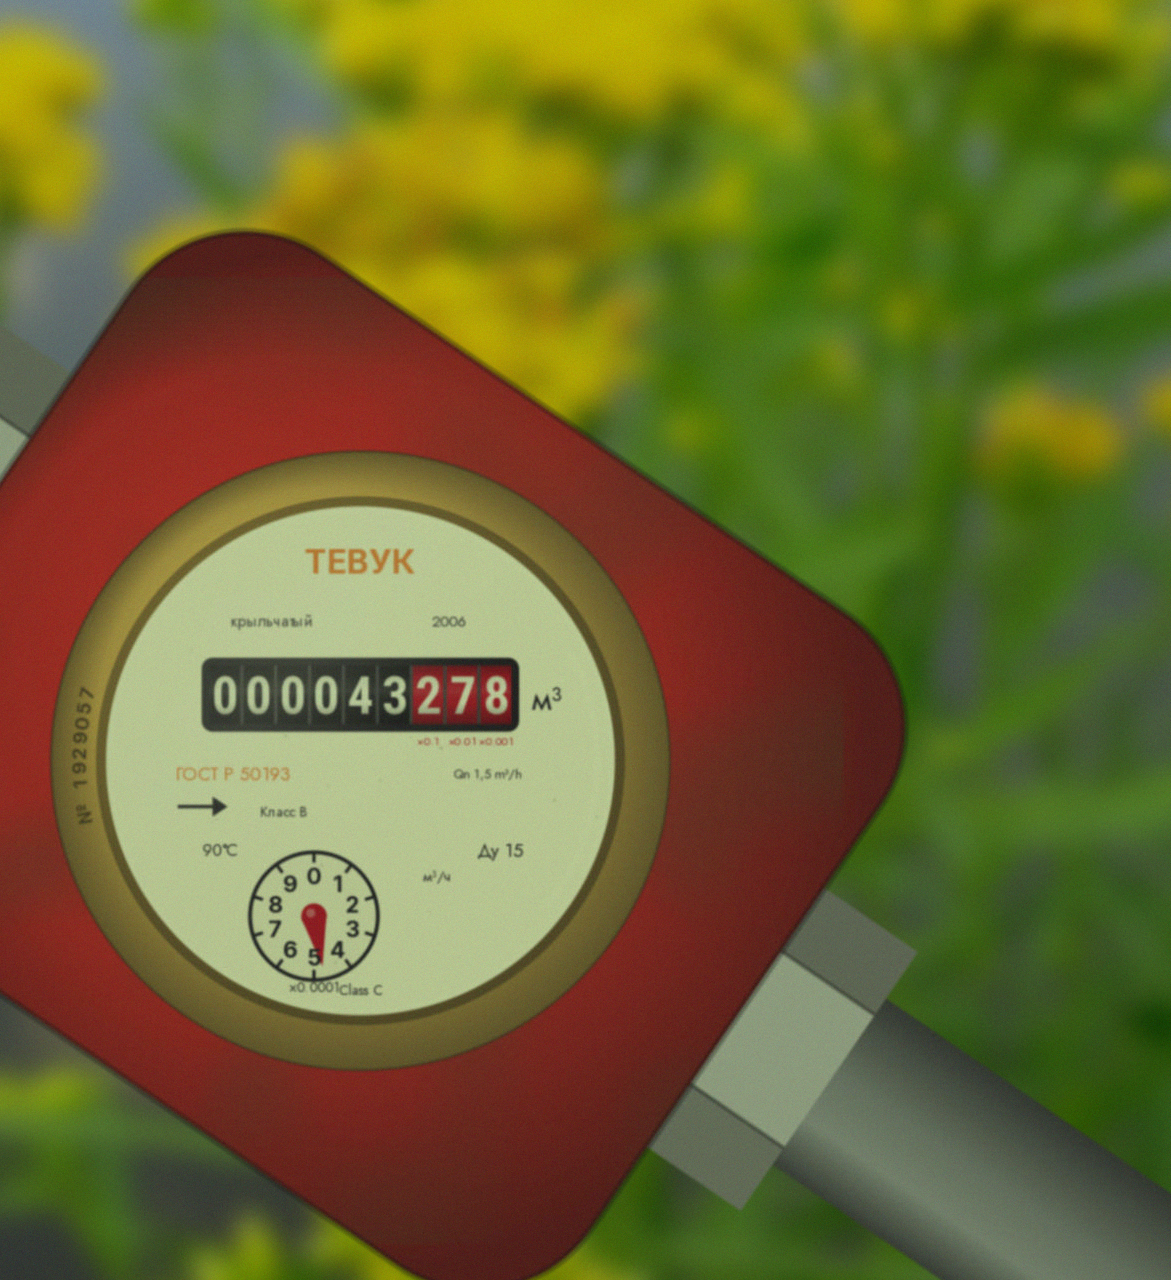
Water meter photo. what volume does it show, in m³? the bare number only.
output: 43.2784
